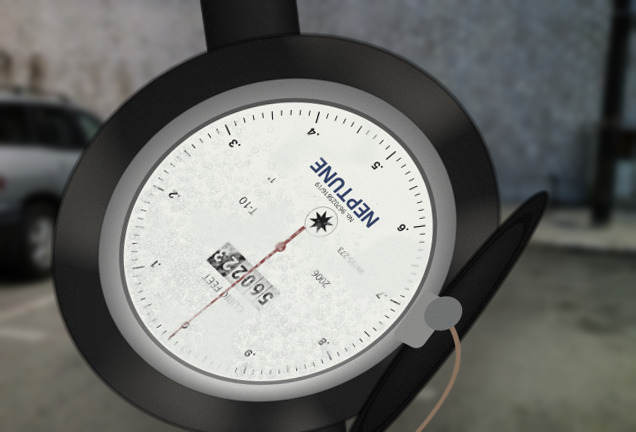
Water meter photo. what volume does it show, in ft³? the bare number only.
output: 560223.00
